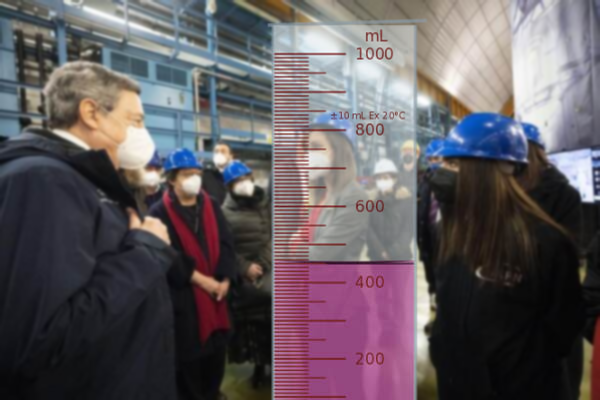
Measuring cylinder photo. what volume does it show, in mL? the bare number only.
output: 450
